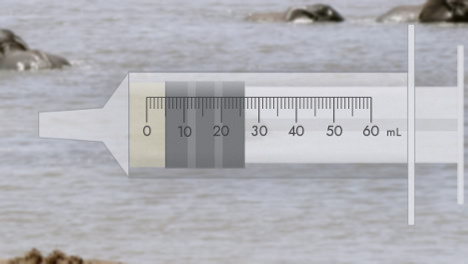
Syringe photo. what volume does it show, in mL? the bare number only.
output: 5
